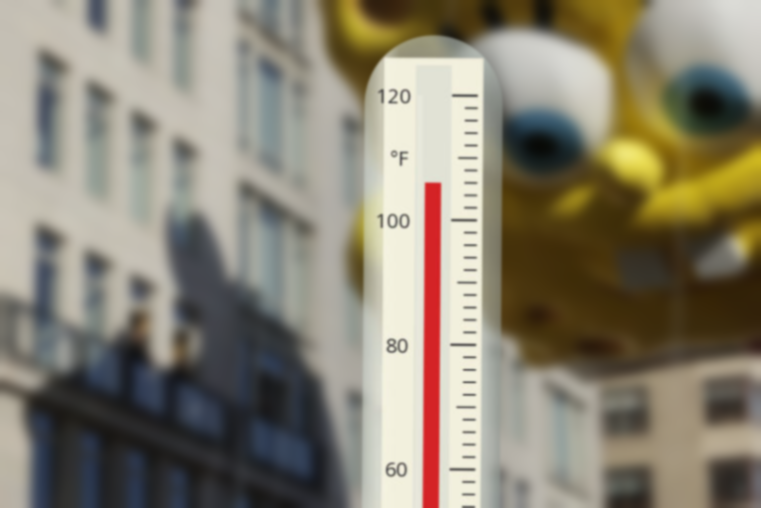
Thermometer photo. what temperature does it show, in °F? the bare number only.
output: 106
